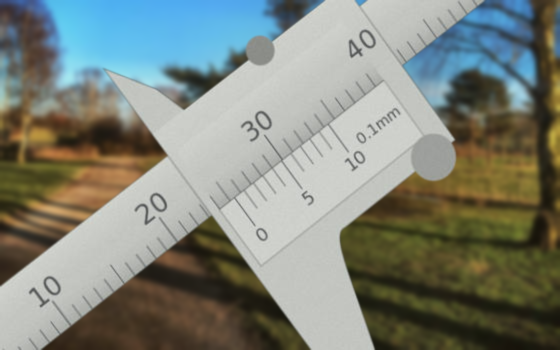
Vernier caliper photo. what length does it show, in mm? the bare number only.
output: 25.4
